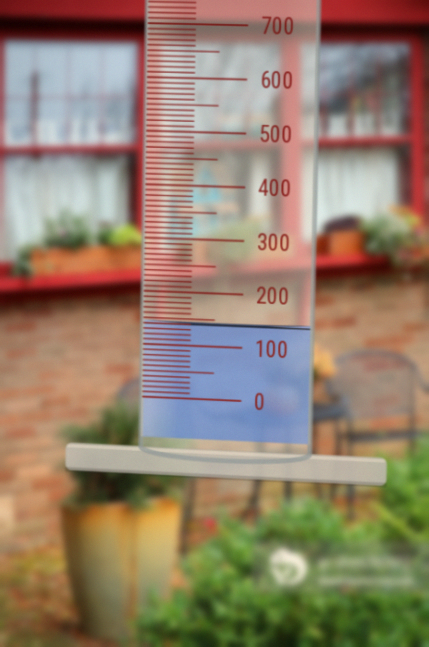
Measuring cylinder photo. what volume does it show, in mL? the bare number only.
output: 140
